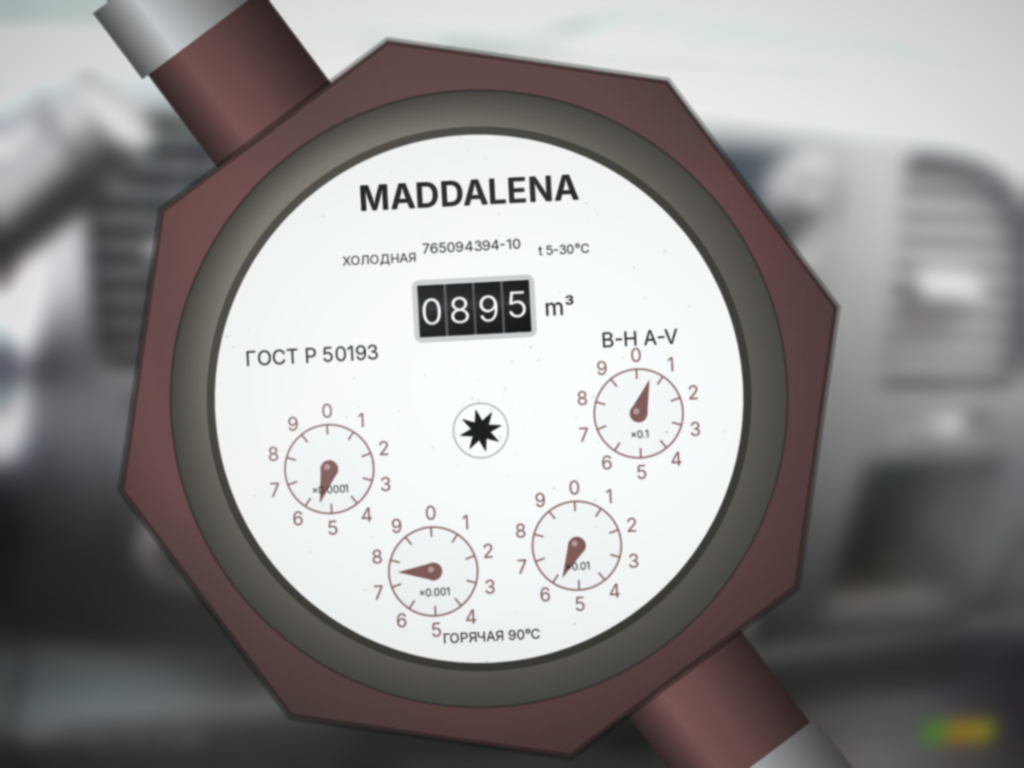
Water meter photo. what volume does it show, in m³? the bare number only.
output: 895.0575
